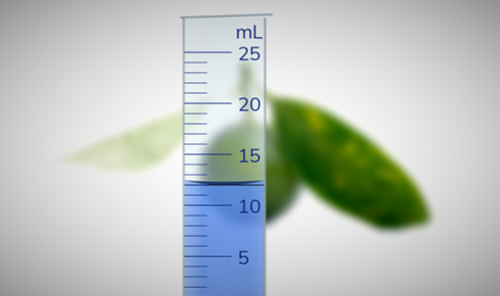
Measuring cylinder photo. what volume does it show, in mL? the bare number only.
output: 12
